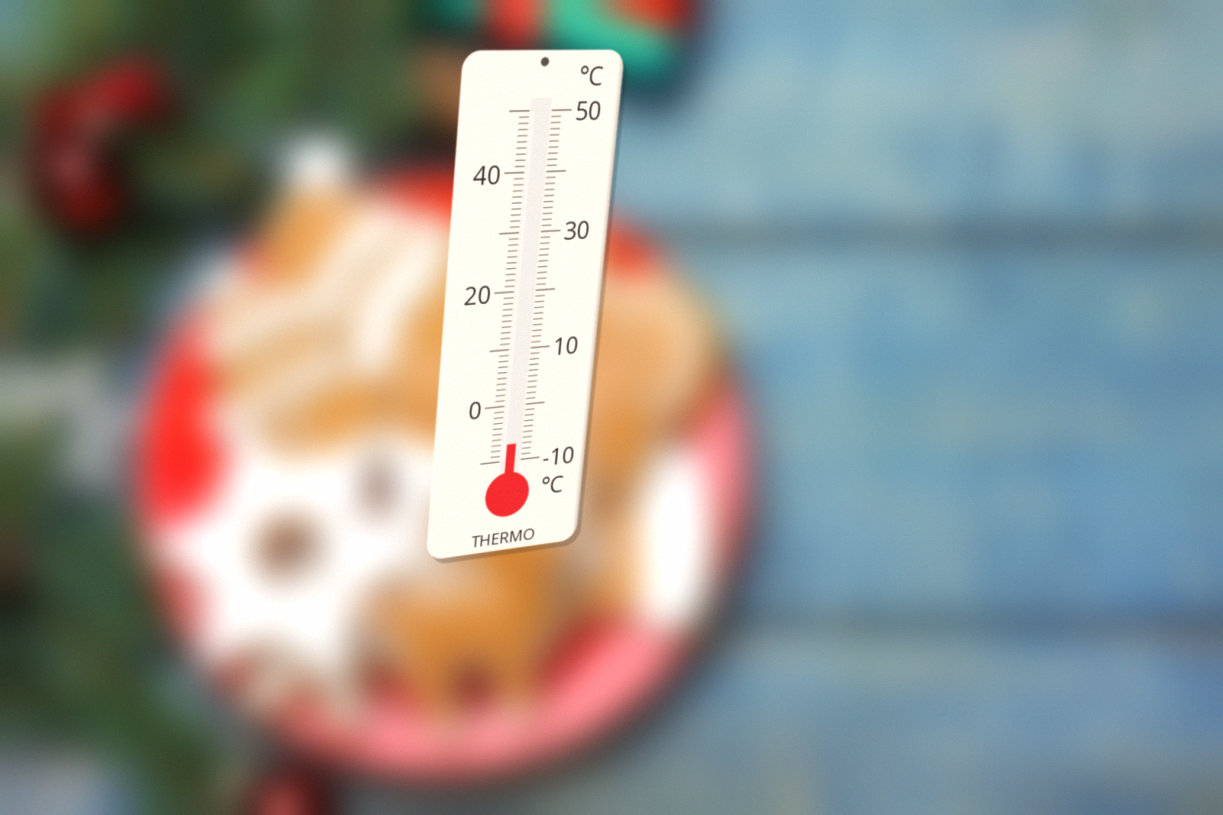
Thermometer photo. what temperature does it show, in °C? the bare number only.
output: -7
